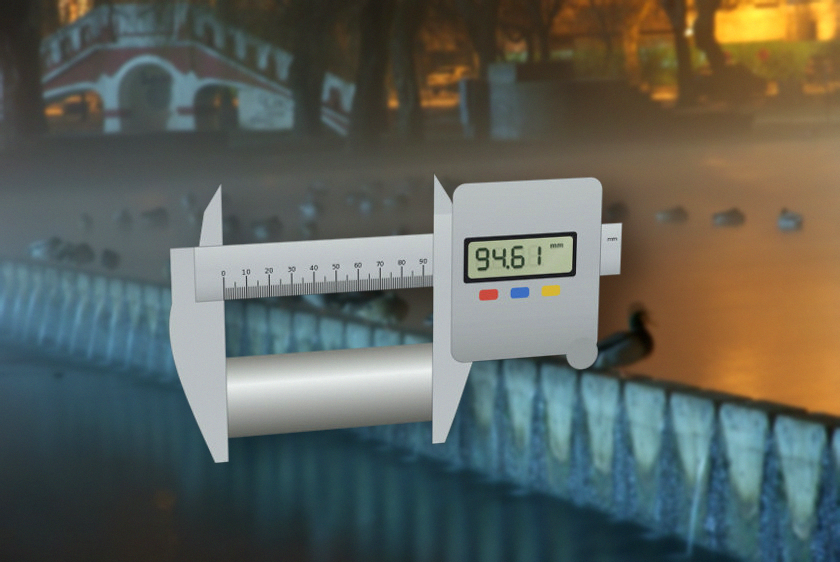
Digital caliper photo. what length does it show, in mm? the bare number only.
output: 94.61
